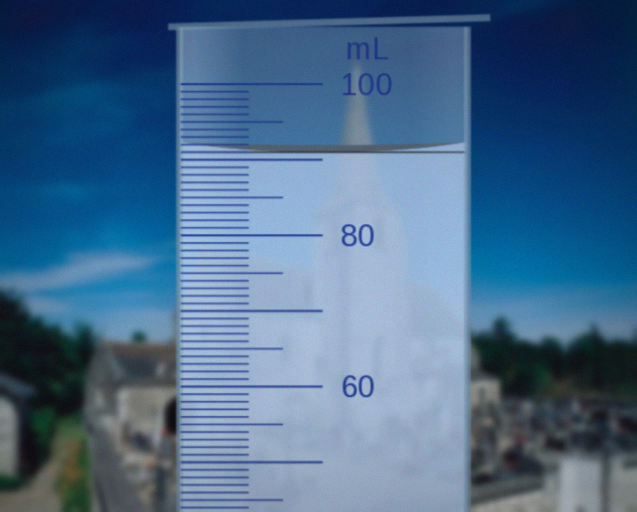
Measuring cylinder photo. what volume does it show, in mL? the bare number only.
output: 91
